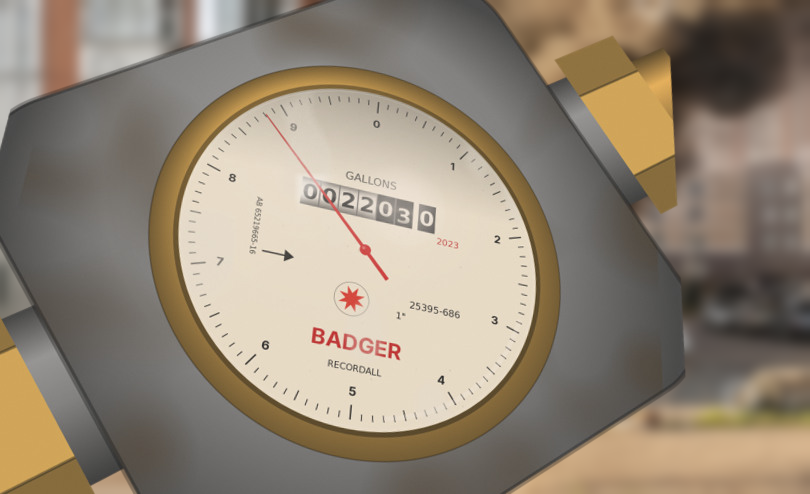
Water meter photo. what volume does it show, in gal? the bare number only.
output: 22028.8
